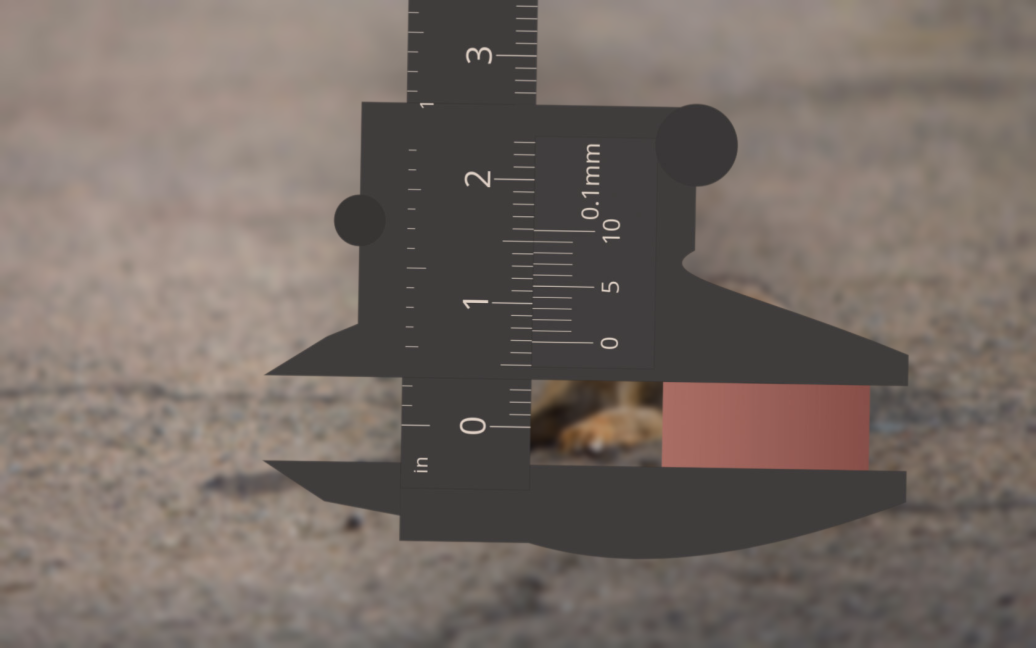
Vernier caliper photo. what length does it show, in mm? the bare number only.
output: 6.9
